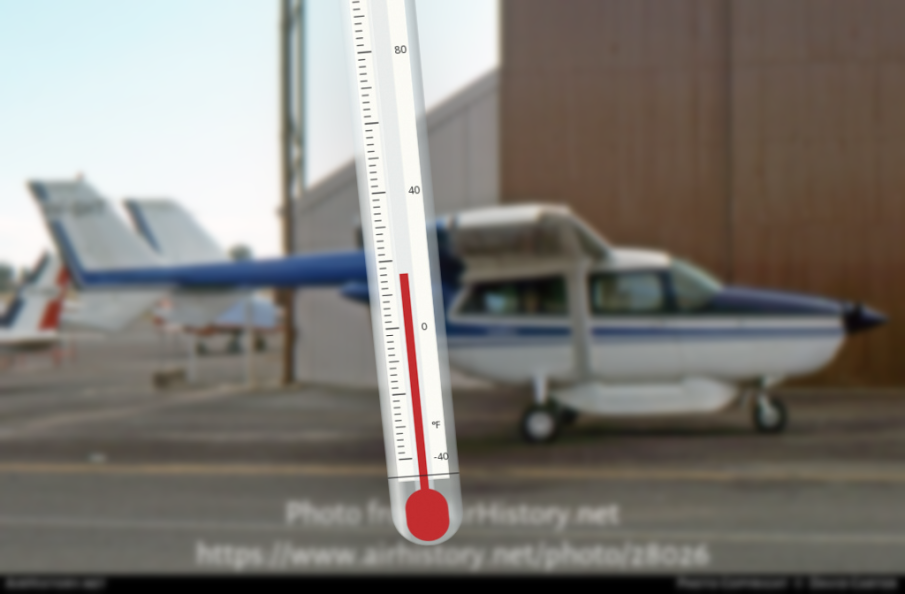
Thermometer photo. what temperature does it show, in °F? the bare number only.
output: 16
